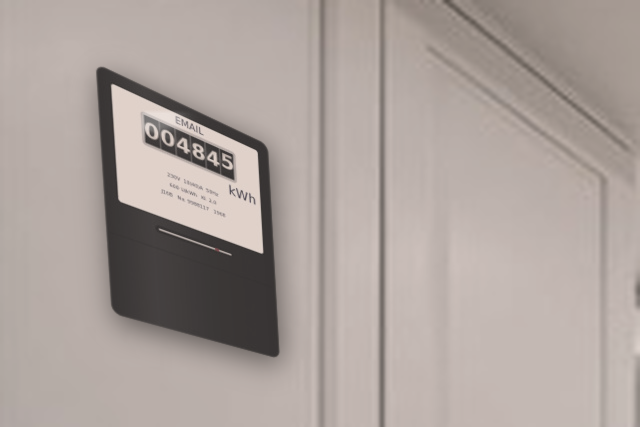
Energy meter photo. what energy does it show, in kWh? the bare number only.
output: 4845
